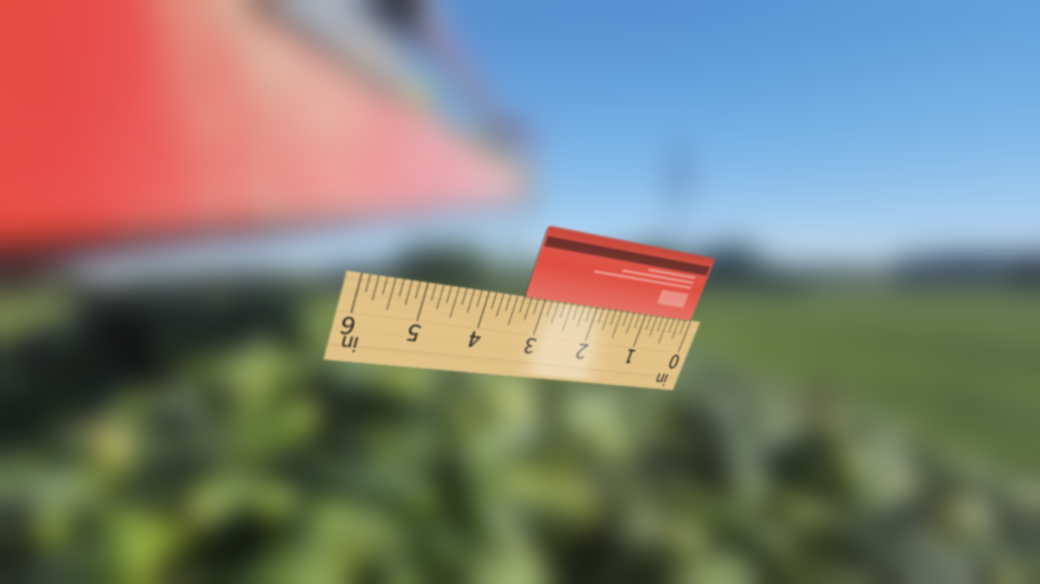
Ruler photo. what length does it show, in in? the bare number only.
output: 3.375
